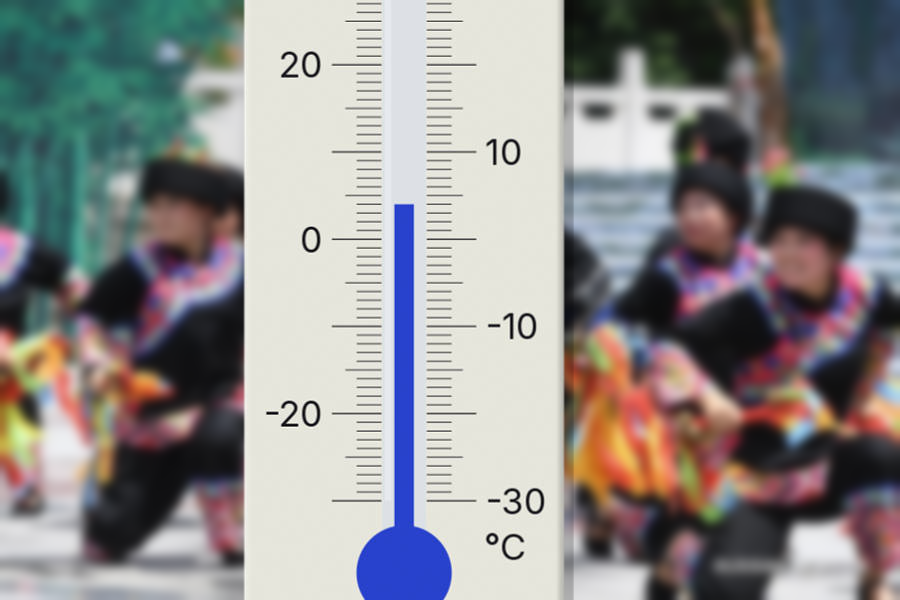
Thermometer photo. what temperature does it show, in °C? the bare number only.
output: 4
